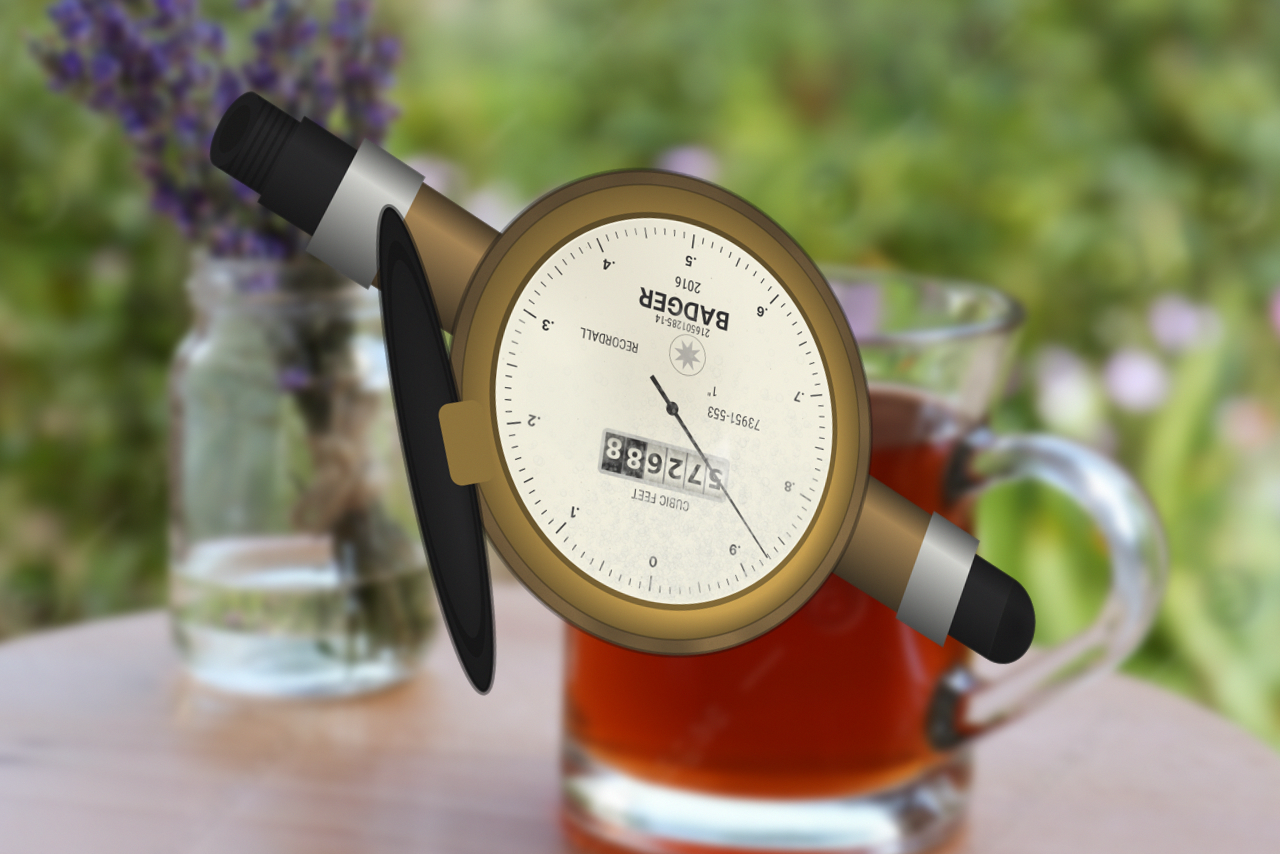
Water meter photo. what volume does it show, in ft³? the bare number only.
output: 572687.87
